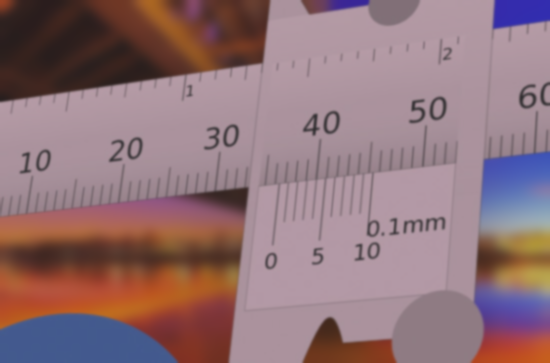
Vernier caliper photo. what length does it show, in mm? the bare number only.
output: 36.4
